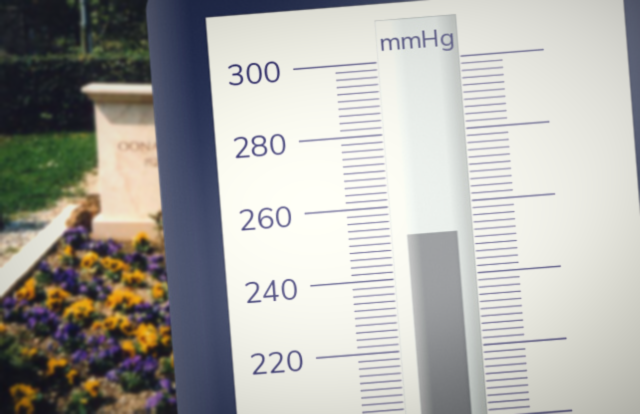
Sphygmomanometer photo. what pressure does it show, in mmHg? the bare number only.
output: 252
